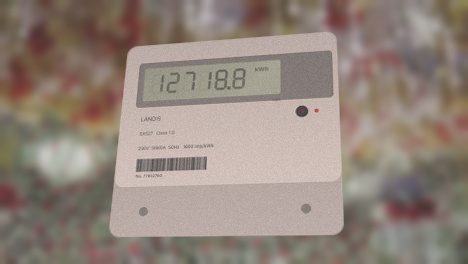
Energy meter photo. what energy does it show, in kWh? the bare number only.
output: 12718.8
